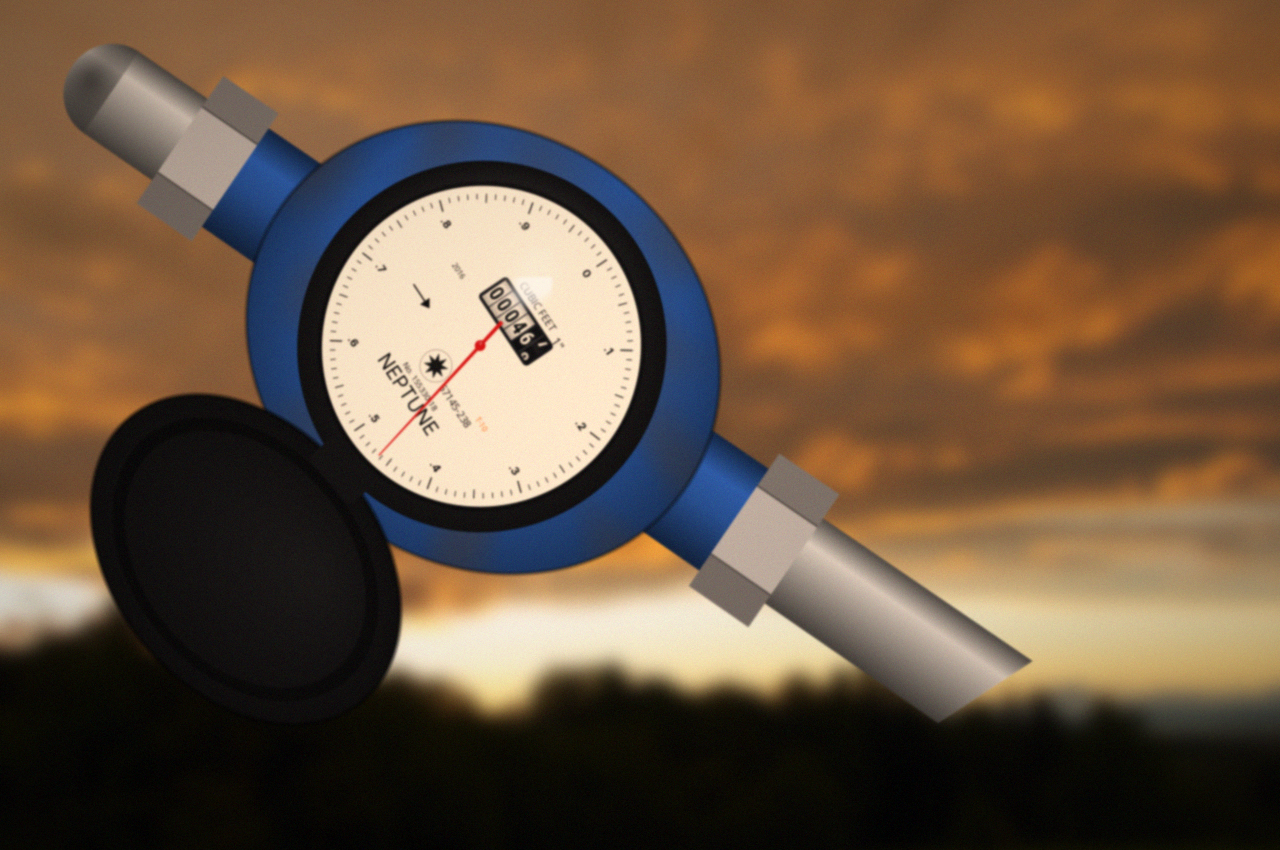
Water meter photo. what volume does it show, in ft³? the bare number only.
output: 467.46
